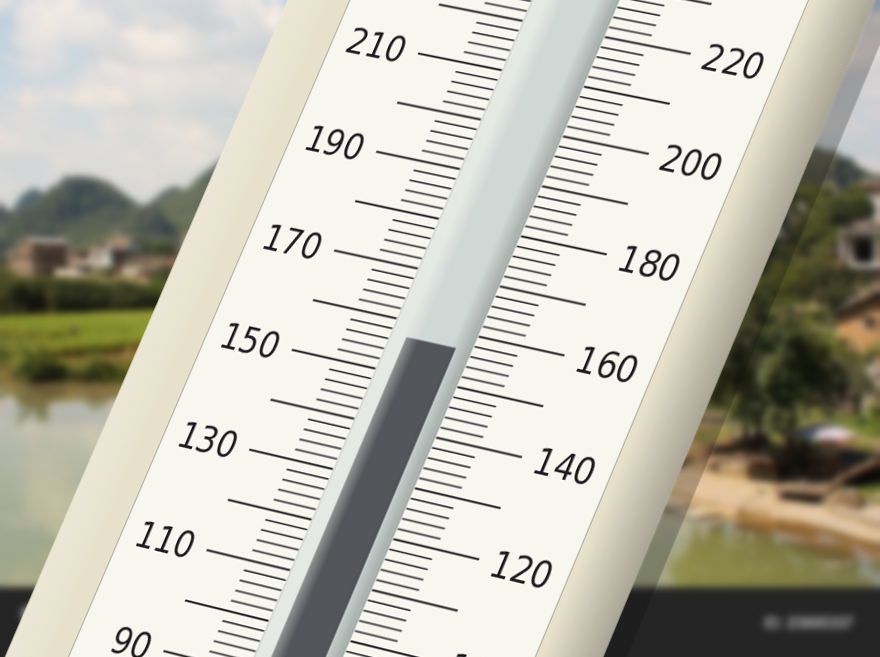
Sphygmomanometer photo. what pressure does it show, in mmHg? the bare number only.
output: 157
